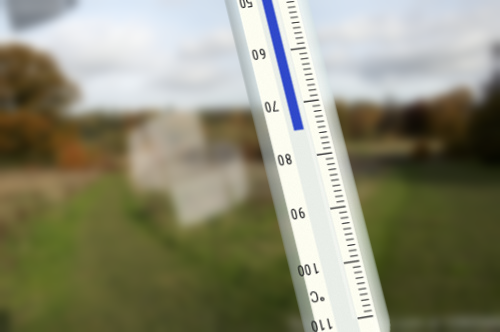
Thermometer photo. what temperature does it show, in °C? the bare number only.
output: 75
